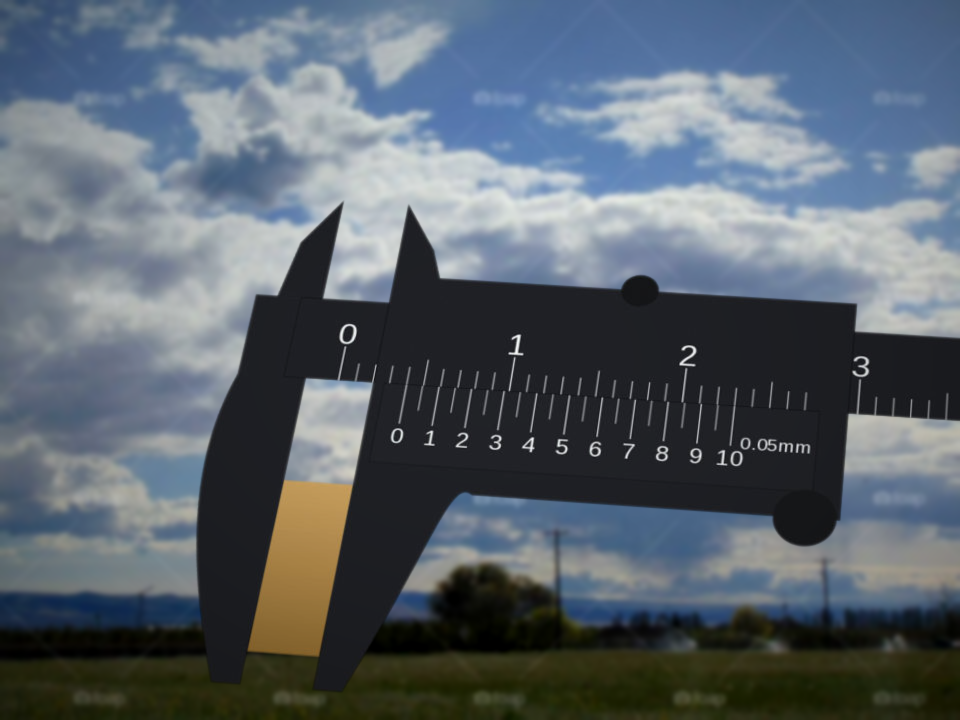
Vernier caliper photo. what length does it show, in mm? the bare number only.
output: 4.0
